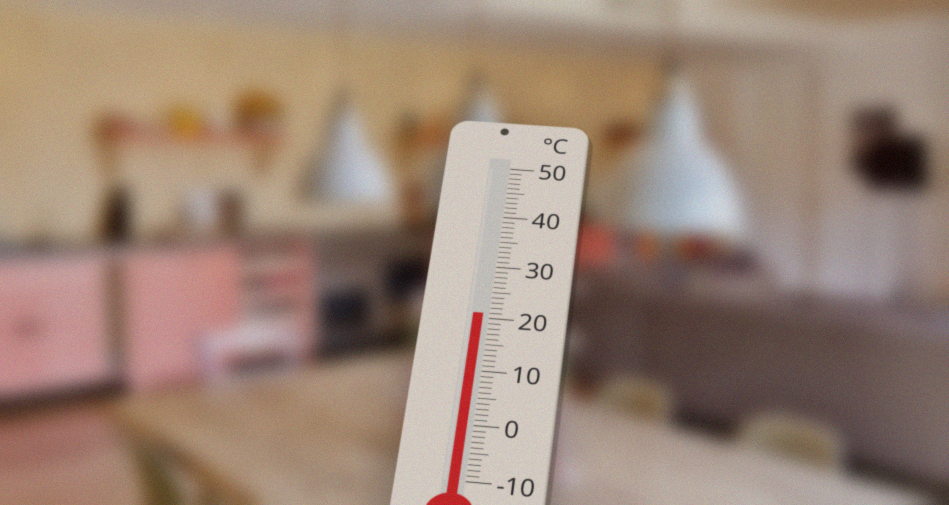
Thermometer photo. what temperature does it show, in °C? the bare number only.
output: 21
